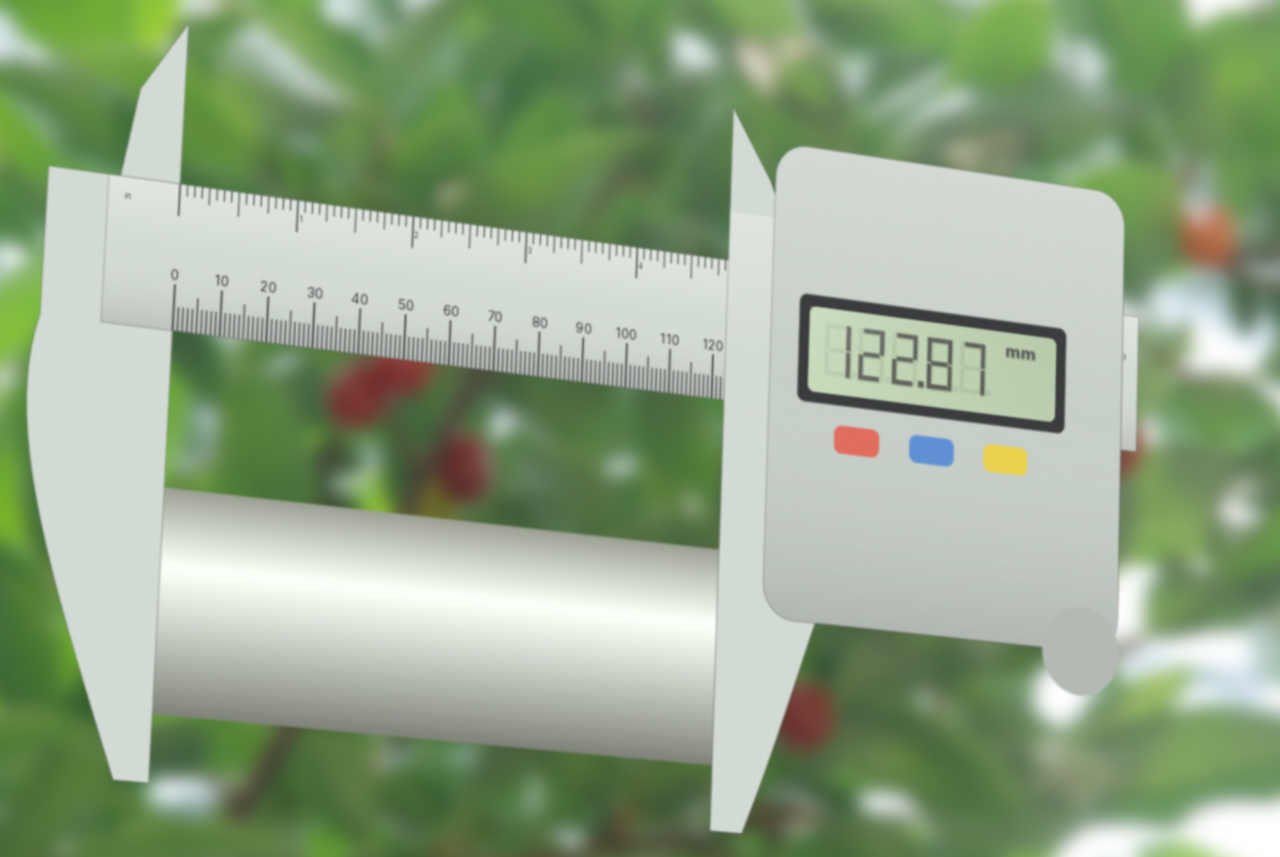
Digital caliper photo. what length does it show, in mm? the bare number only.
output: 122.87
